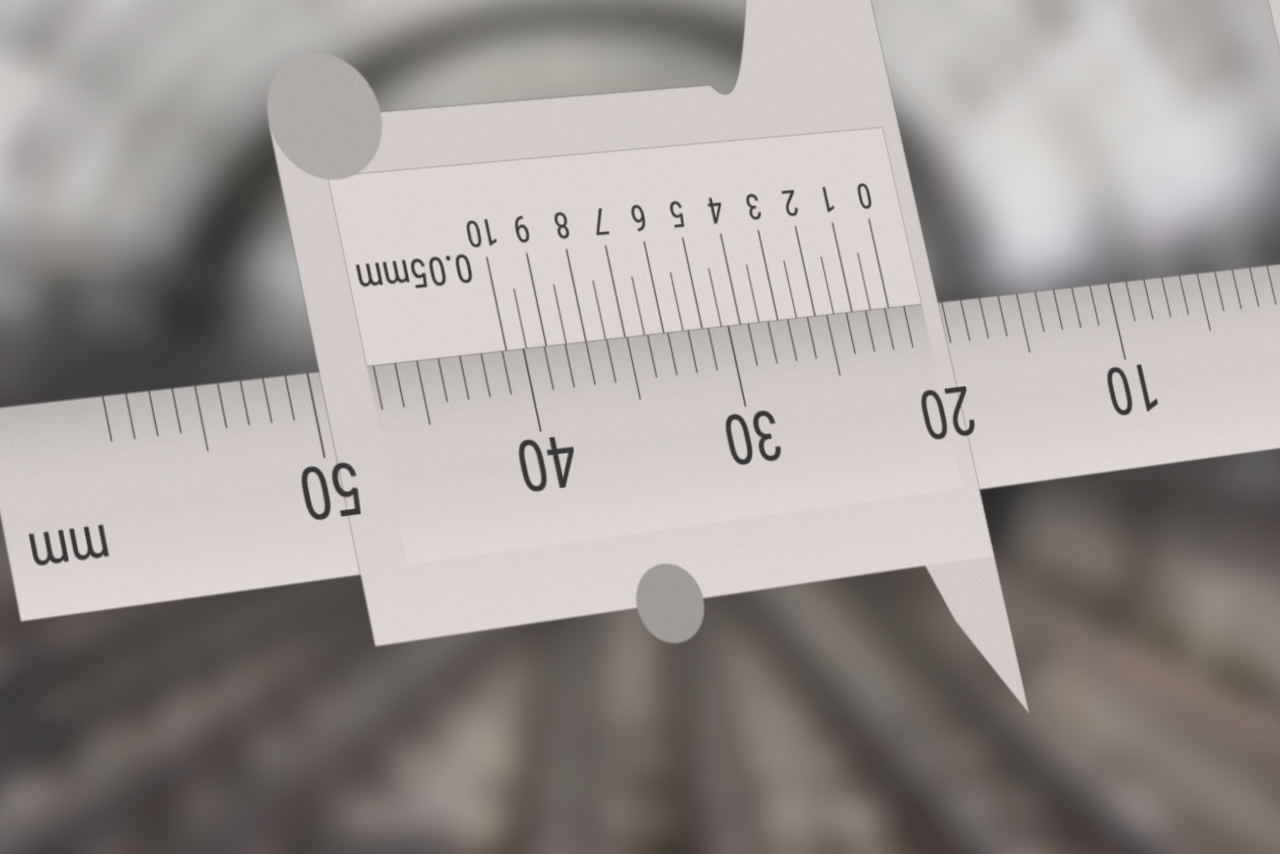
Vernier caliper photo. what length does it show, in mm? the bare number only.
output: 21.8
